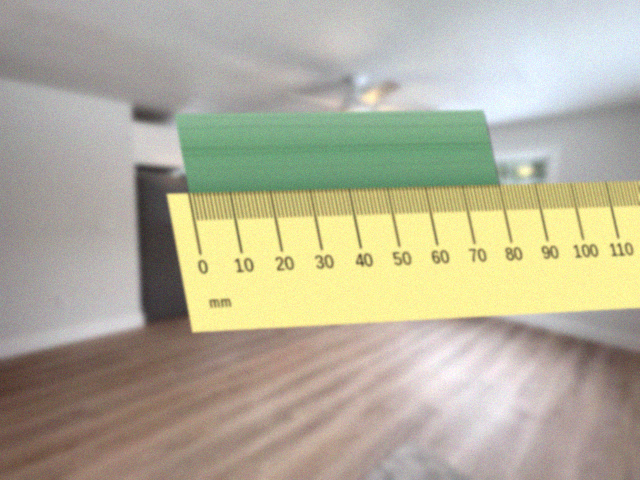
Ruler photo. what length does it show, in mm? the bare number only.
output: 80
